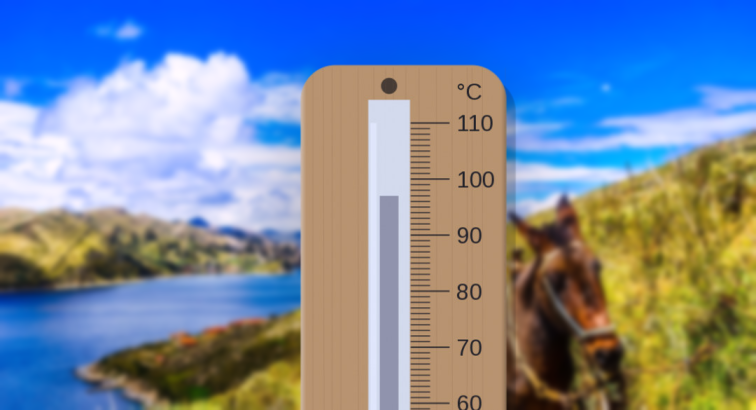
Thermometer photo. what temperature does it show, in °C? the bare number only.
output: 97
